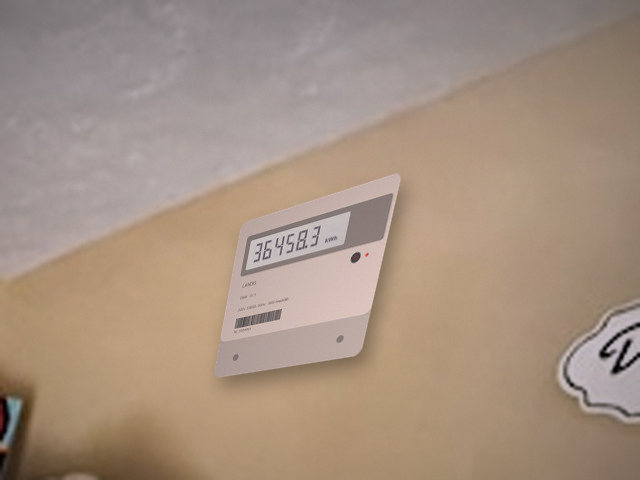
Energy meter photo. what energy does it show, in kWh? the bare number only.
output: 36458.3
